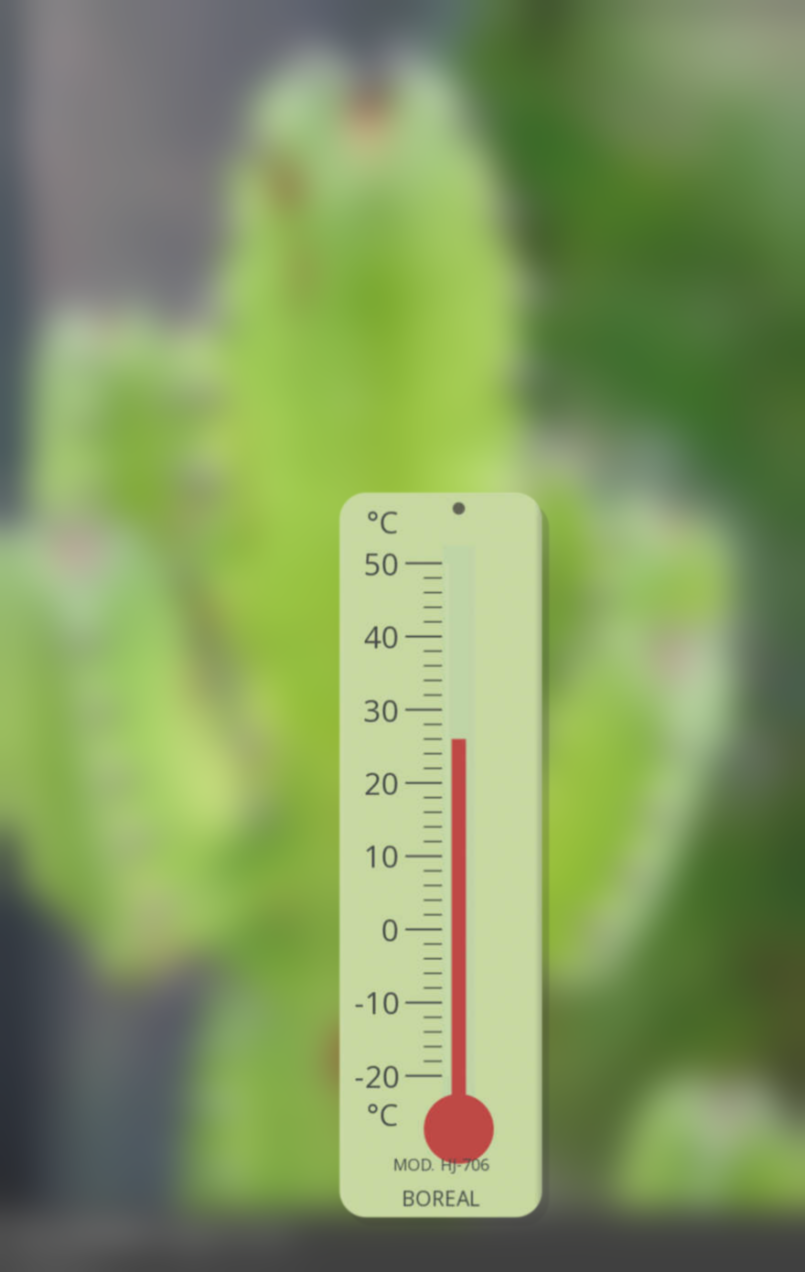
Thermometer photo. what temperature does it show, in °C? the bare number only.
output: 26
